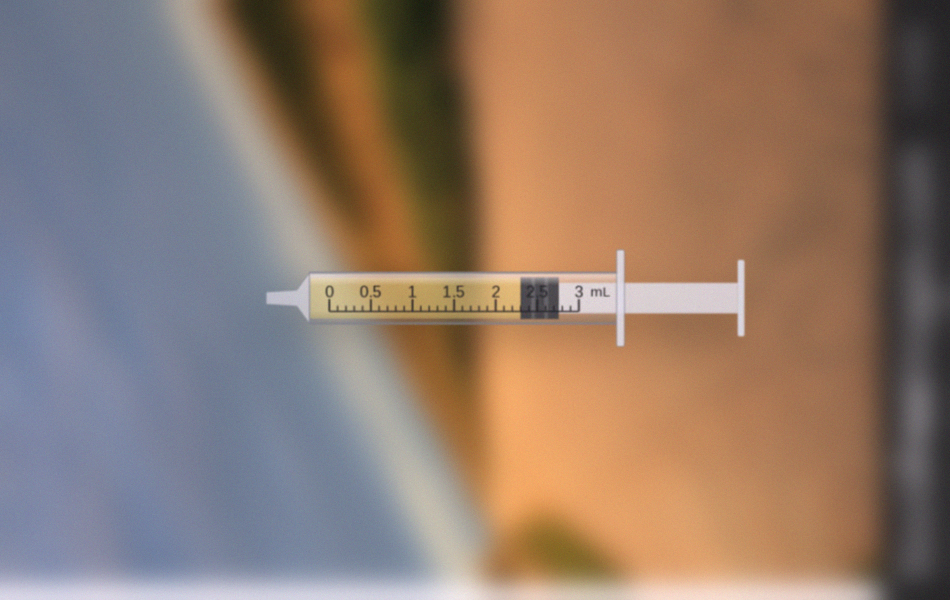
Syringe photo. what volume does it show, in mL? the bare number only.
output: 2.3
